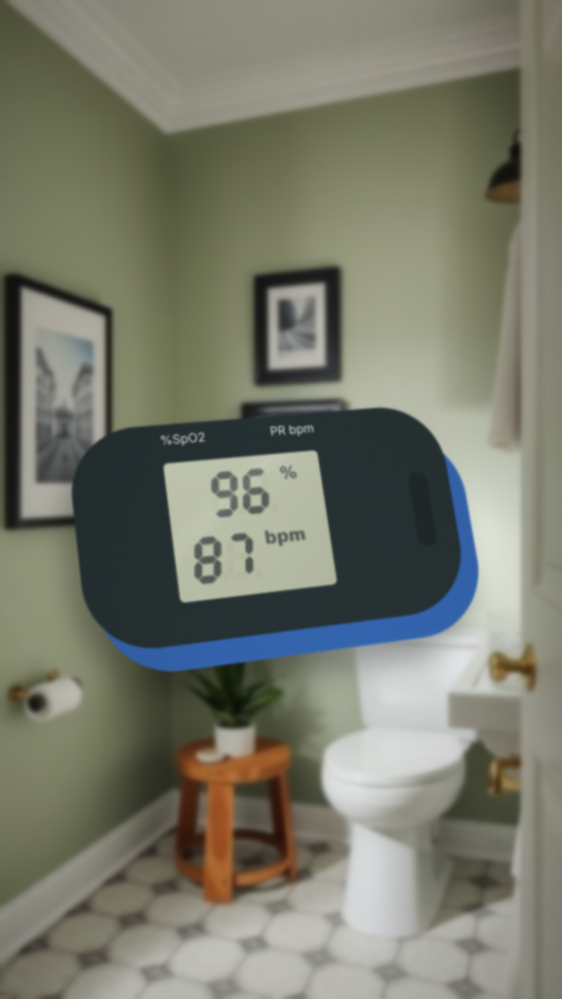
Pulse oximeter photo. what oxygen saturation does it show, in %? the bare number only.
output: 96
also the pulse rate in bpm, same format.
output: 87
